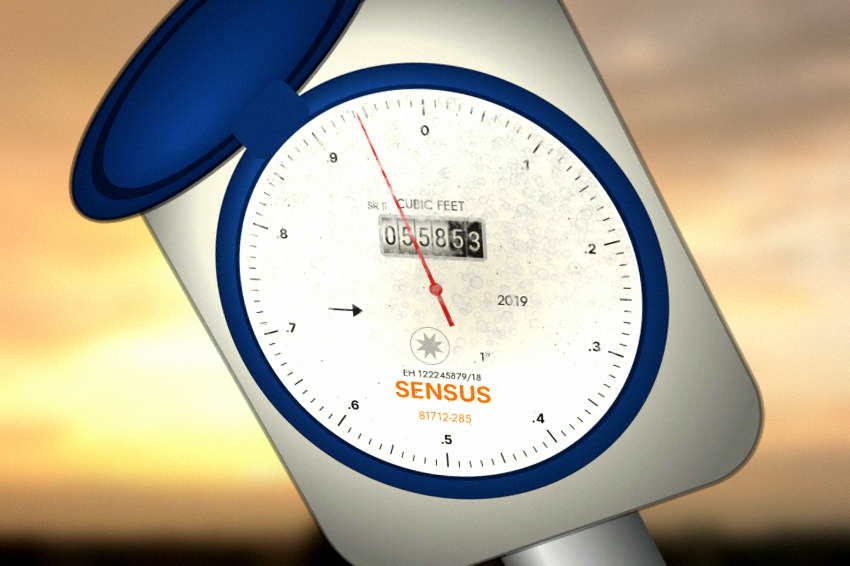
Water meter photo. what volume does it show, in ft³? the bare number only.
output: 55852.94
